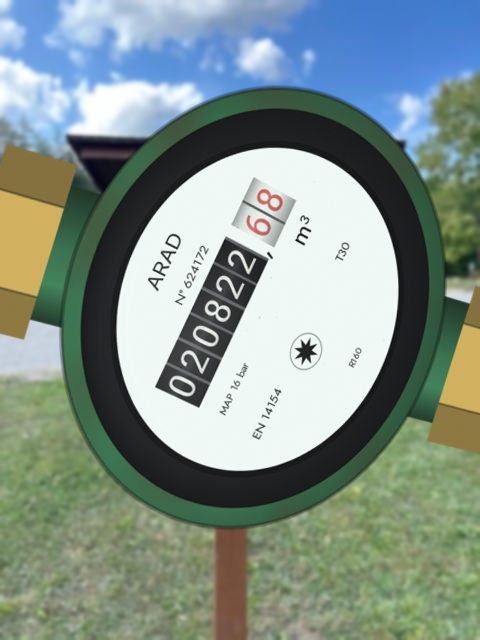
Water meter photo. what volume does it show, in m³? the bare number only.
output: 20822.68
